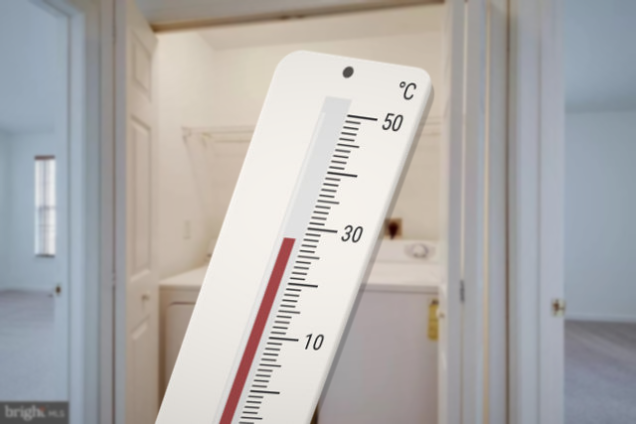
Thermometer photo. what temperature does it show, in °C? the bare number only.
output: 28
